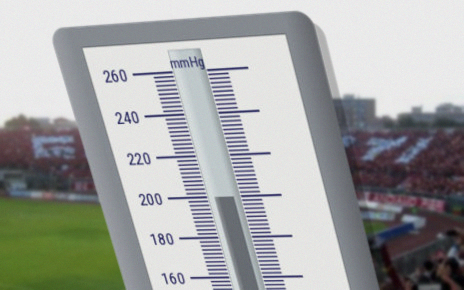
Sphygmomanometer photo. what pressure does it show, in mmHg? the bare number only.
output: 200
